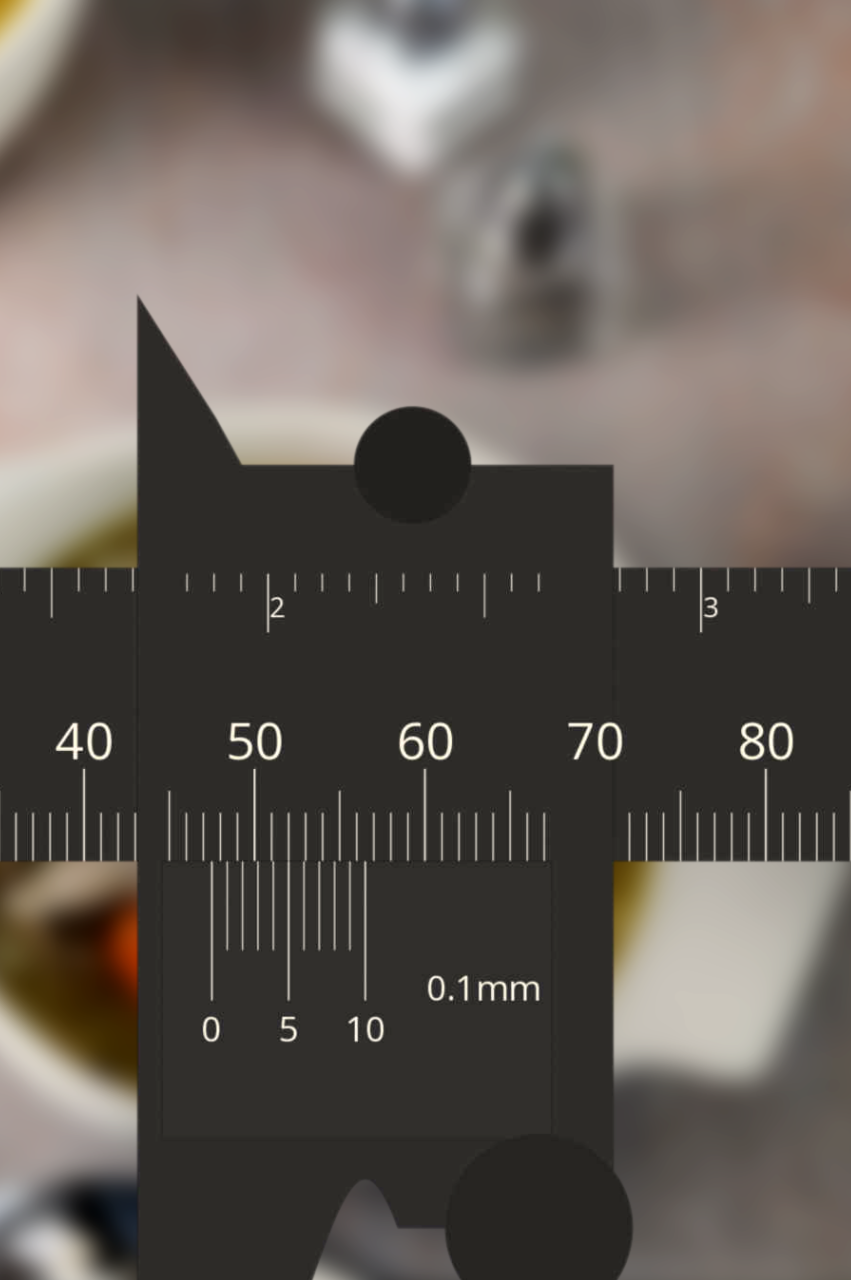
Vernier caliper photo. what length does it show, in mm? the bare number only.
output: 47.5
